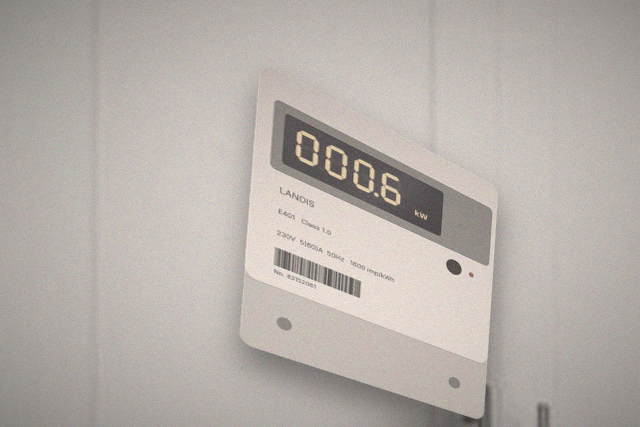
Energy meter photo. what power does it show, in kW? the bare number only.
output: 0.6
